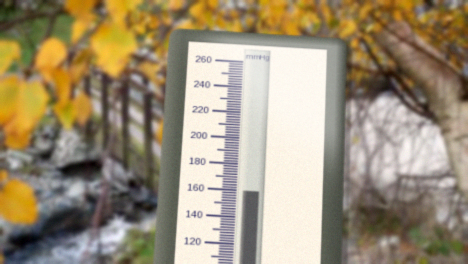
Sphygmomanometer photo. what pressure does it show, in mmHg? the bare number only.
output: 160
